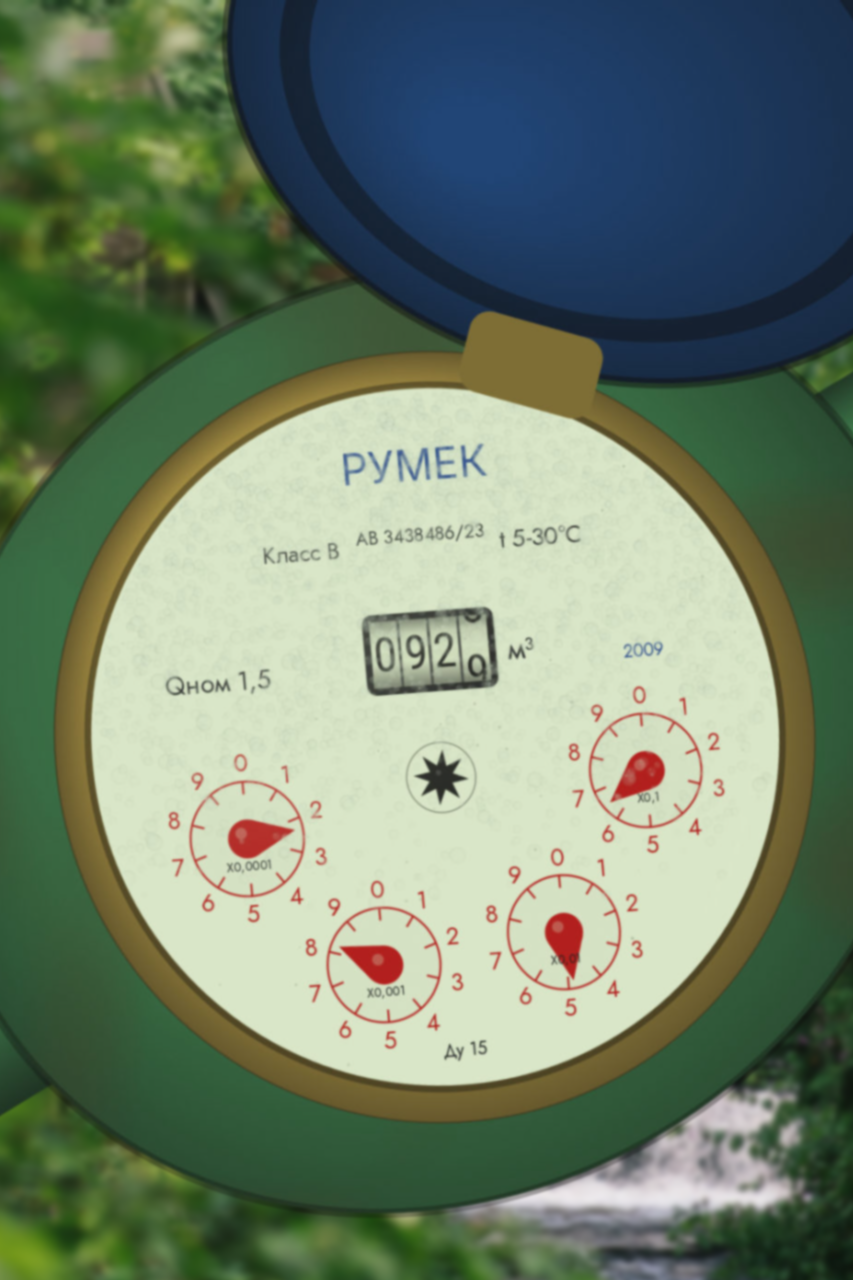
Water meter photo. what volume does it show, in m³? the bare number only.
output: 928.6482
